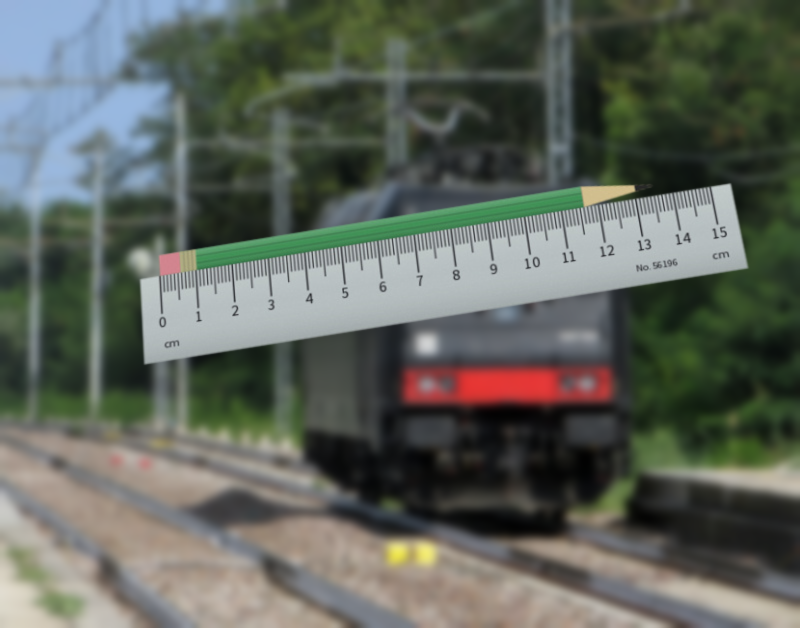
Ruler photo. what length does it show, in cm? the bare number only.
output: 13.5
